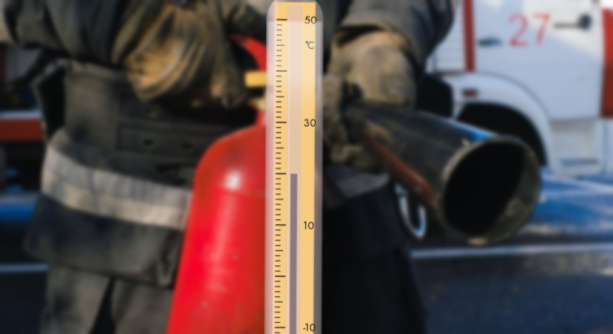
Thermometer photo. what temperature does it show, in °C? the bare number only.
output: 20
